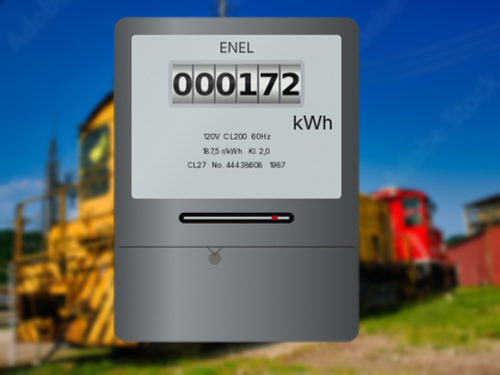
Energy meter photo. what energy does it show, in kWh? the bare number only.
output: 172
